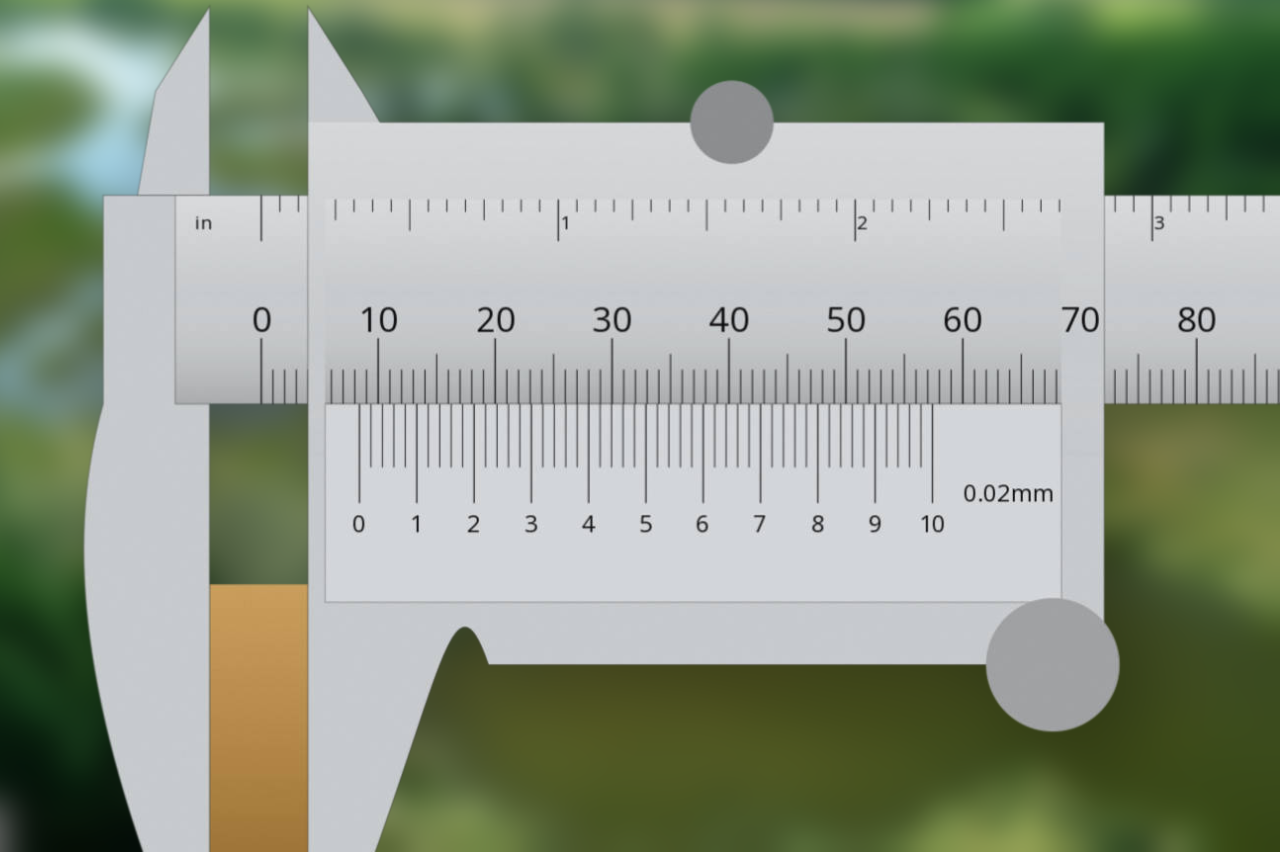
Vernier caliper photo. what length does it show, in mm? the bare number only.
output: 8.4
